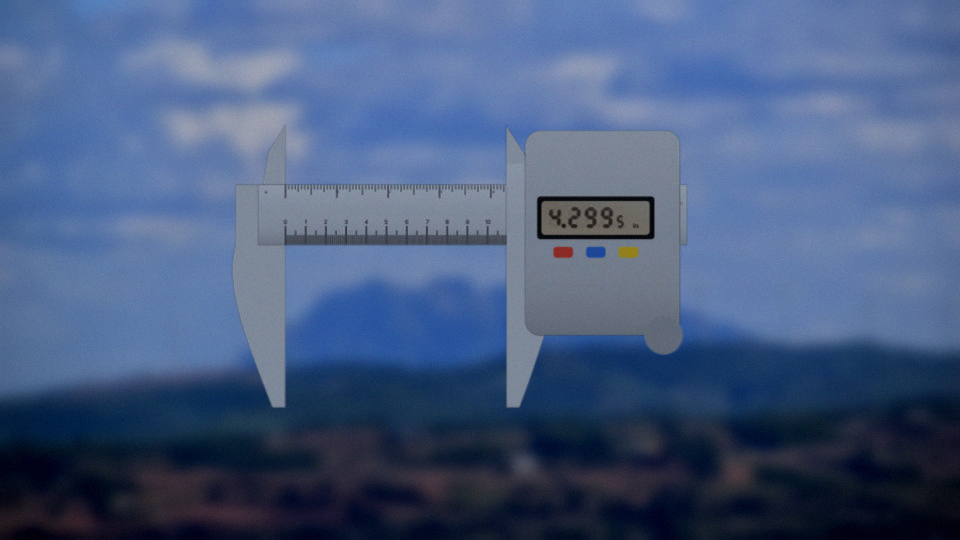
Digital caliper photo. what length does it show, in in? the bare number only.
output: 4.2995
